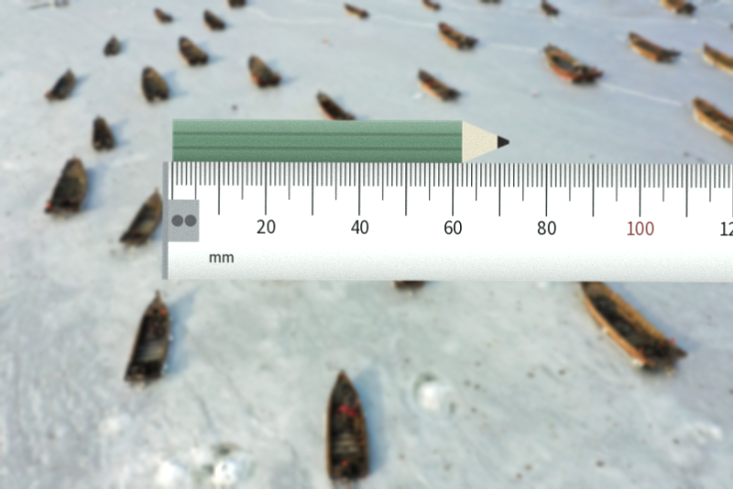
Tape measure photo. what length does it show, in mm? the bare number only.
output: 72
